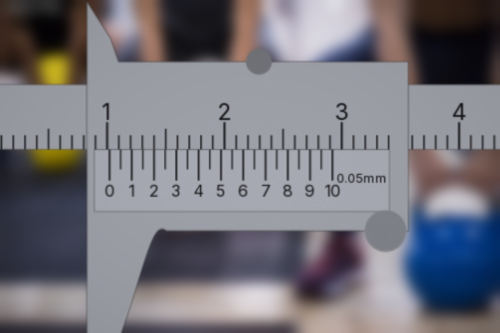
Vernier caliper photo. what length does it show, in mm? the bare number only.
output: 10.2
